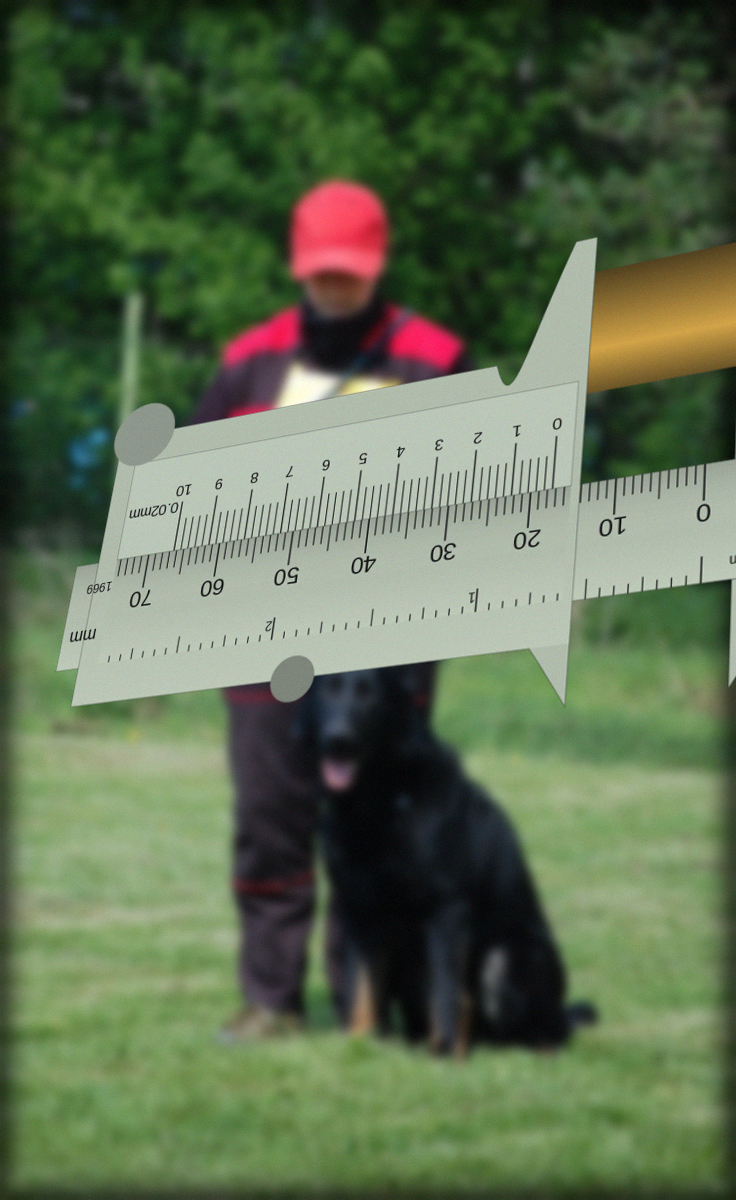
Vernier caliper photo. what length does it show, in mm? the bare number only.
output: 17.4
